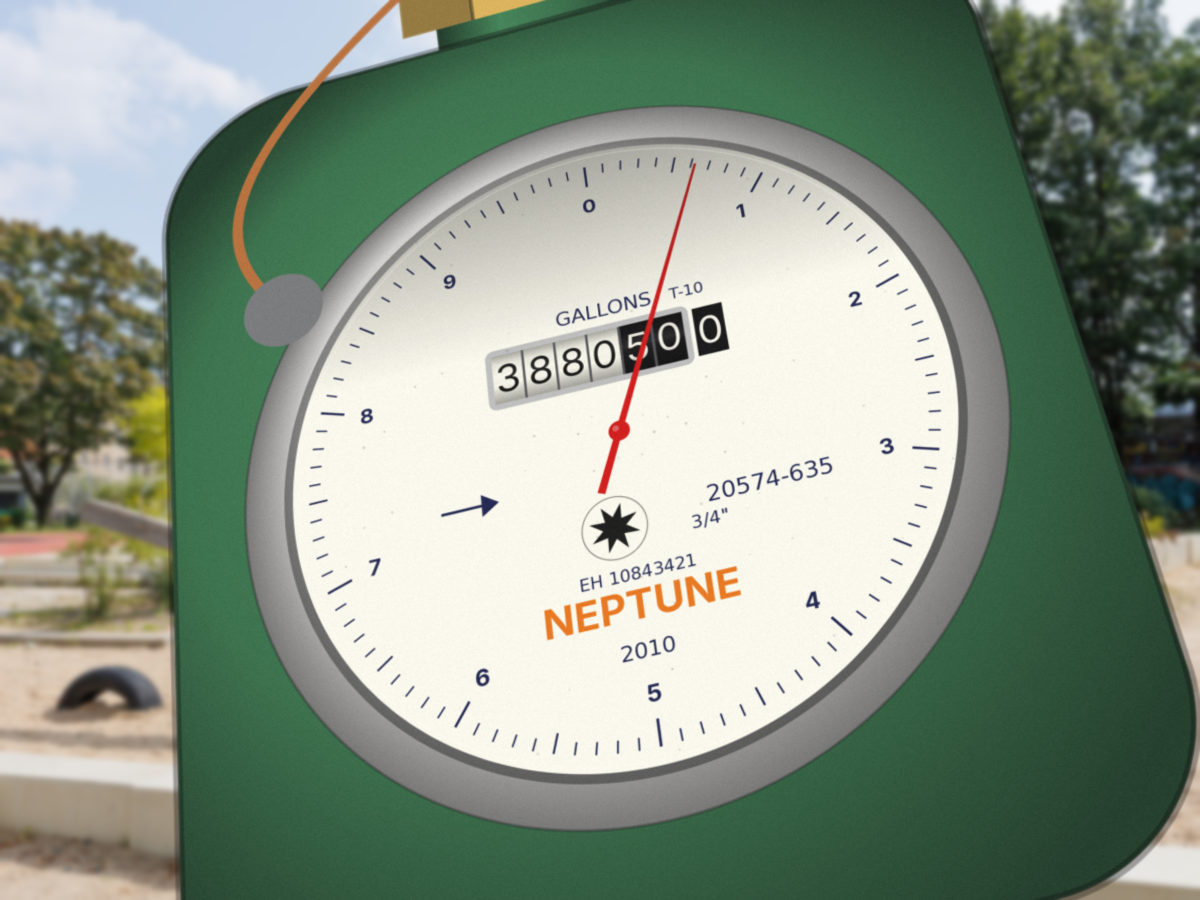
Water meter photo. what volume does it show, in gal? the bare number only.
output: 3880500.6
